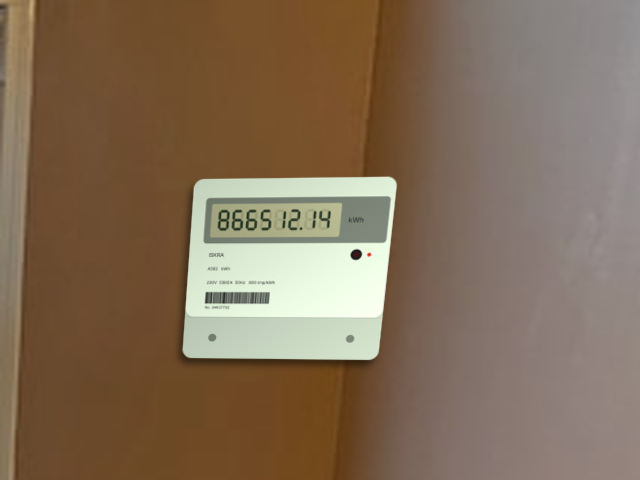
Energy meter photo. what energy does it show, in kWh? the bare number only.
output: 866512.14
